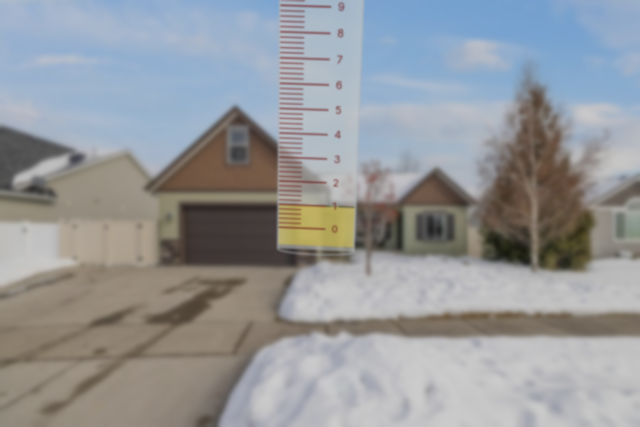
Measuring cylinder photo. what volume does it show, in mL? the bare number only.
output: 1
